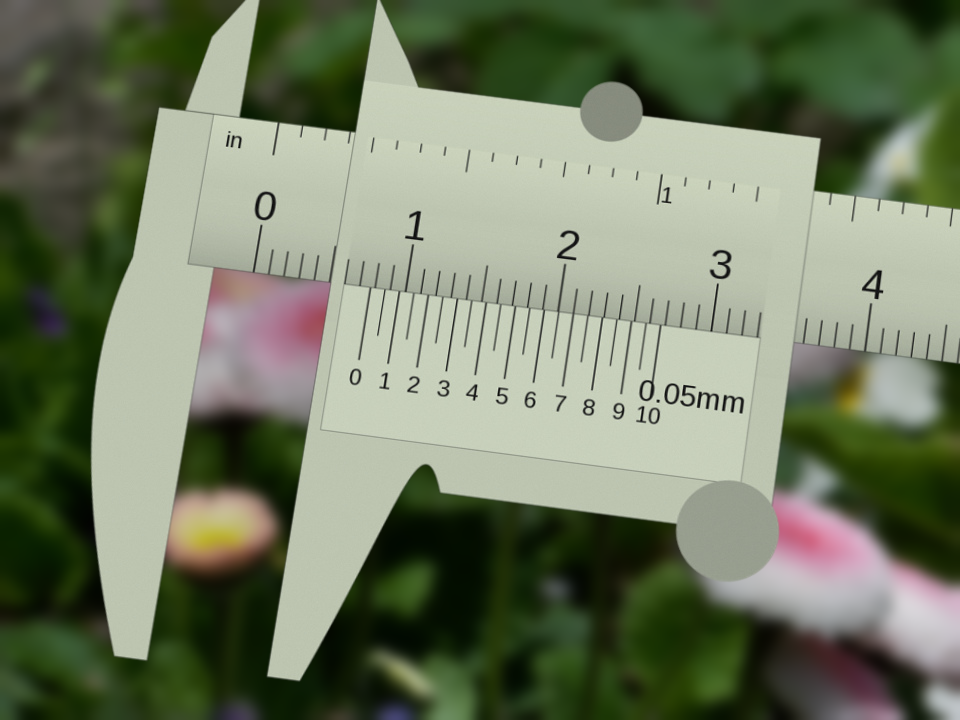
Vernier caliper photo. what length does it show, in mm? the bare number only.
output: 7.7
